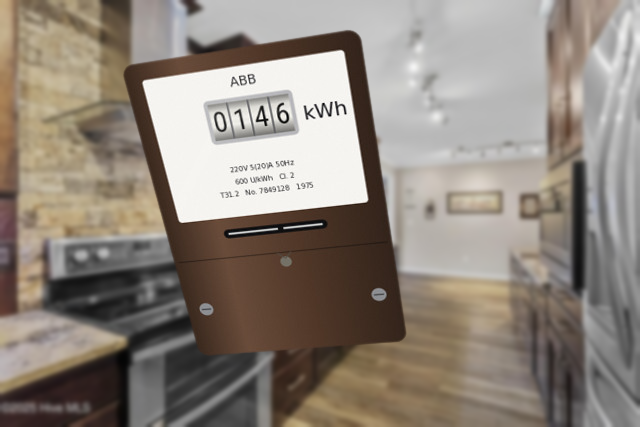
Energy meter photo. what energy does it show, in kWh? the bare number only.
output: 146
